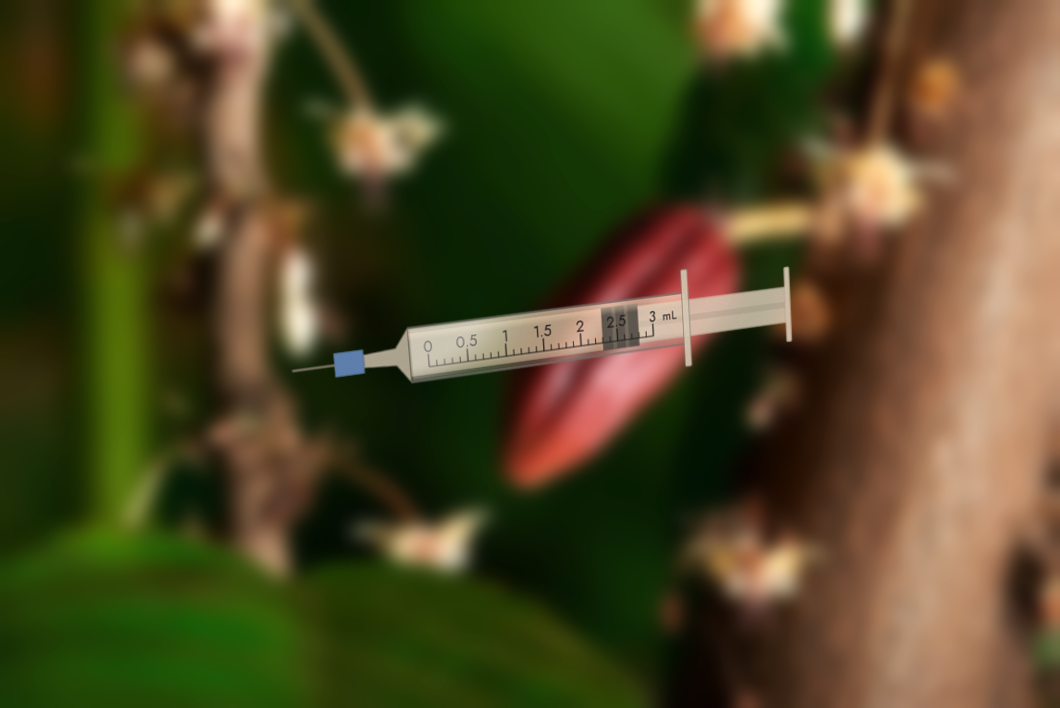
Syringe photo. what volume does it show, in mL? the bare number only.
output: 2.3
